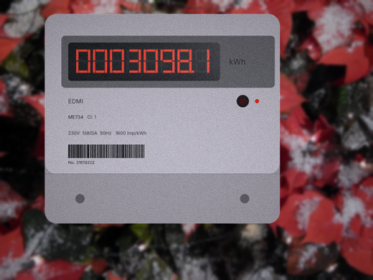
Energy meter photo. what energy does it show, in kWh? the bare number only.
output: 3098.1
